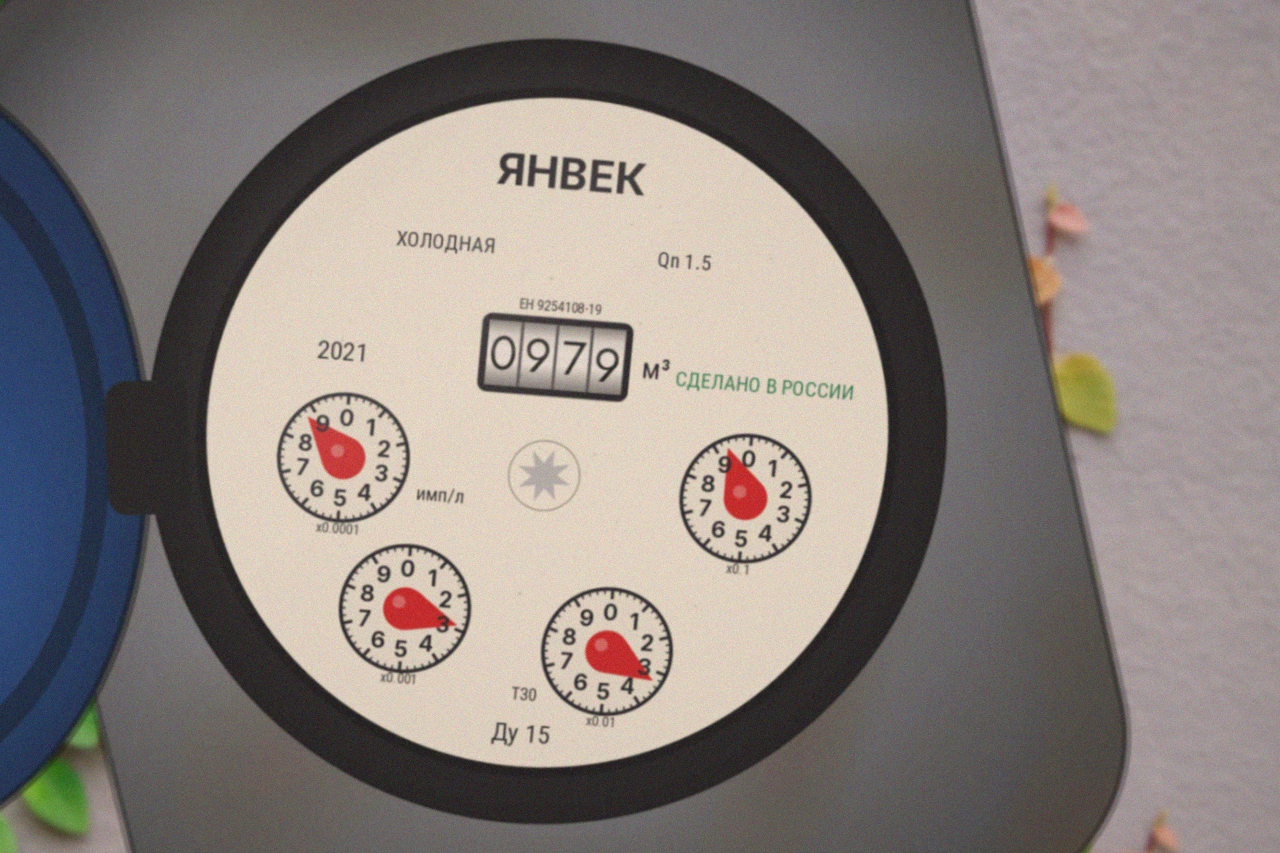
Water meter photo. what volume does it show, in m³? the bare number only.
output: 978.9328
